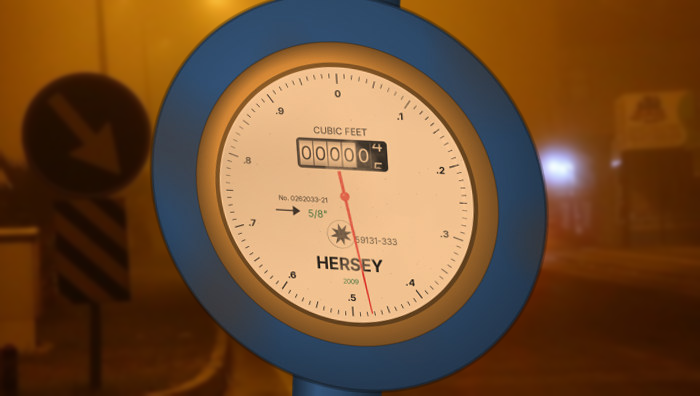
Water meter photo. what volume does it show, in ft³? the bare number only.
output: 4.47
